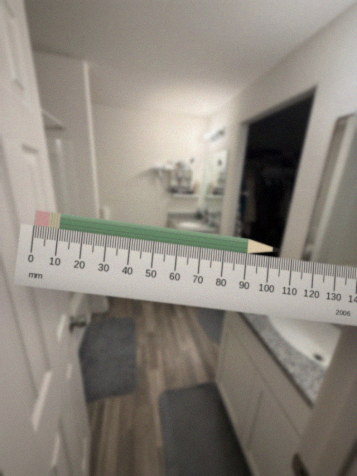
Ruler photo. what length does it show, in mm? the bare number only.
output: 105
